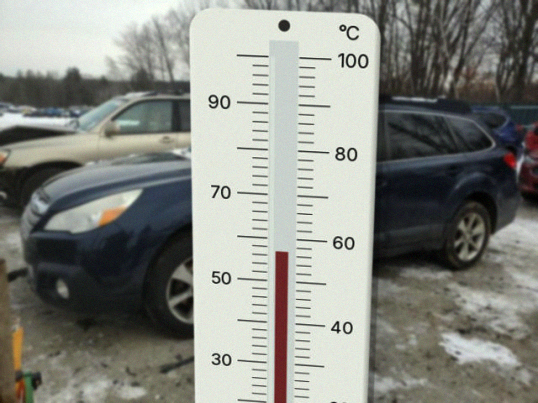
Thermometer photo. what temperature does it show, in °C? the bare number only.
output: 57
